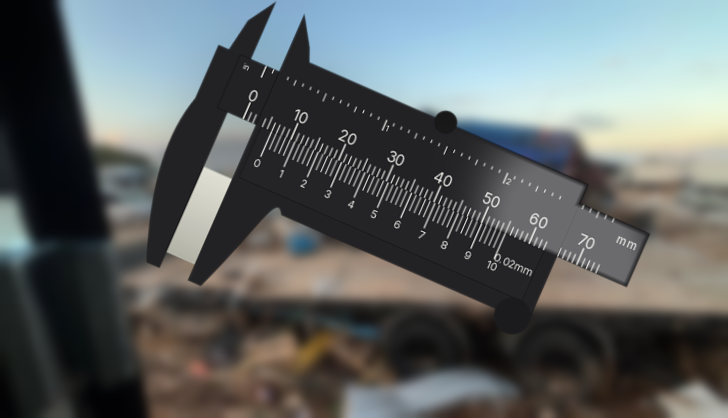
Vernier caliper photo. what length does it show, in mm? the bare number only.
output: 6.0
